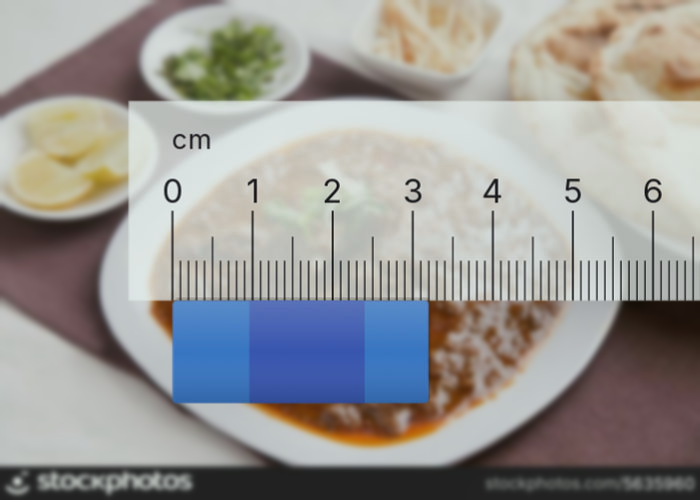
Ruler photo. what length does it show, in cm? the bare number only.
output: 3.2
